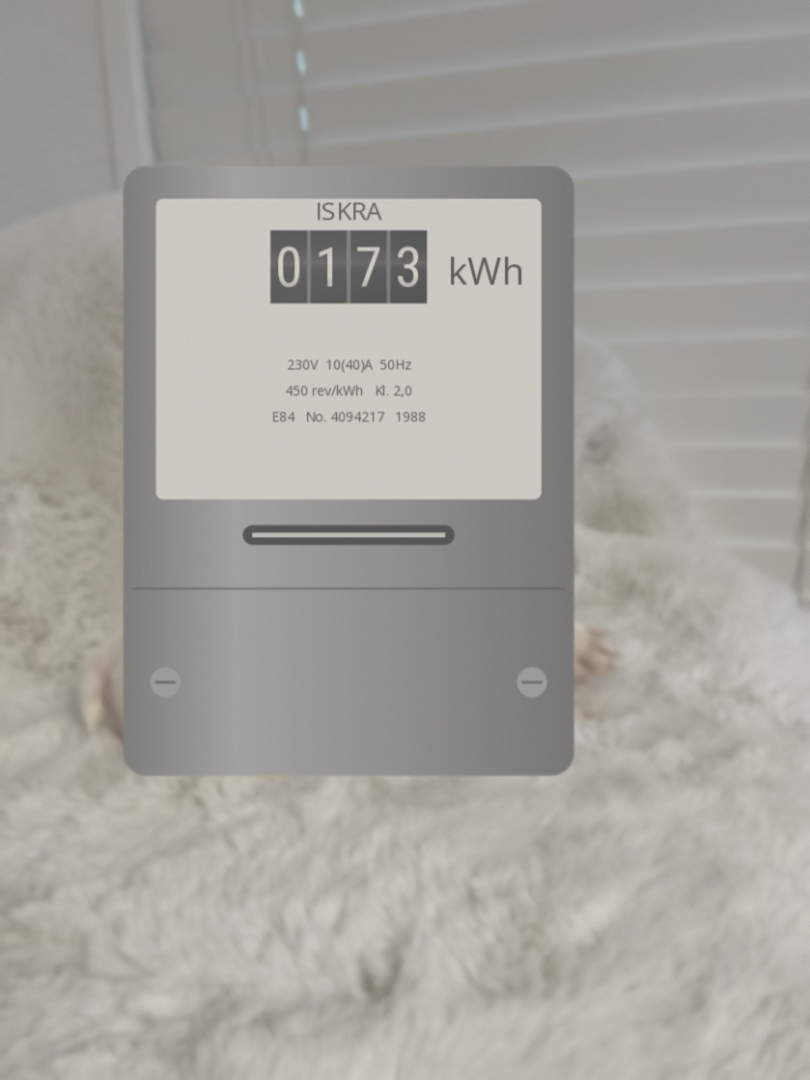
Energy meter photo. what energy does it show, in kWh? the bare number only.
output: 173
